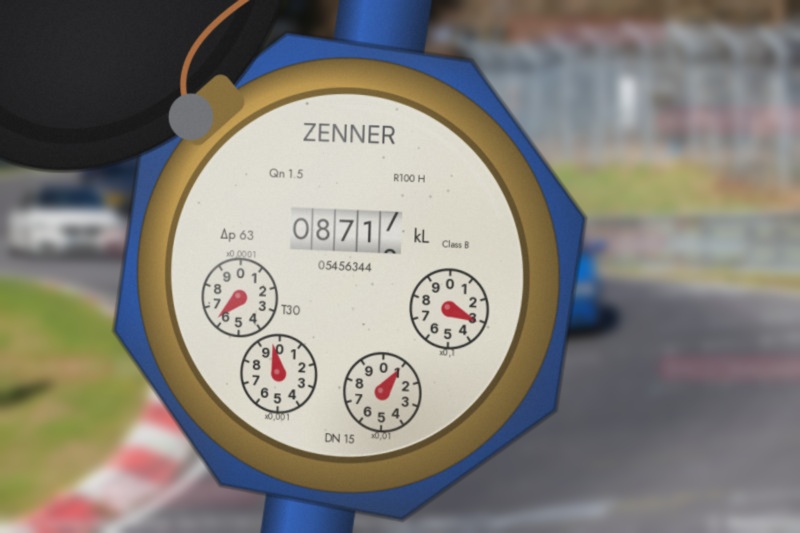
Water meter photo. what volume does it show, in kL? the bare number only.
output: 8717.3096
